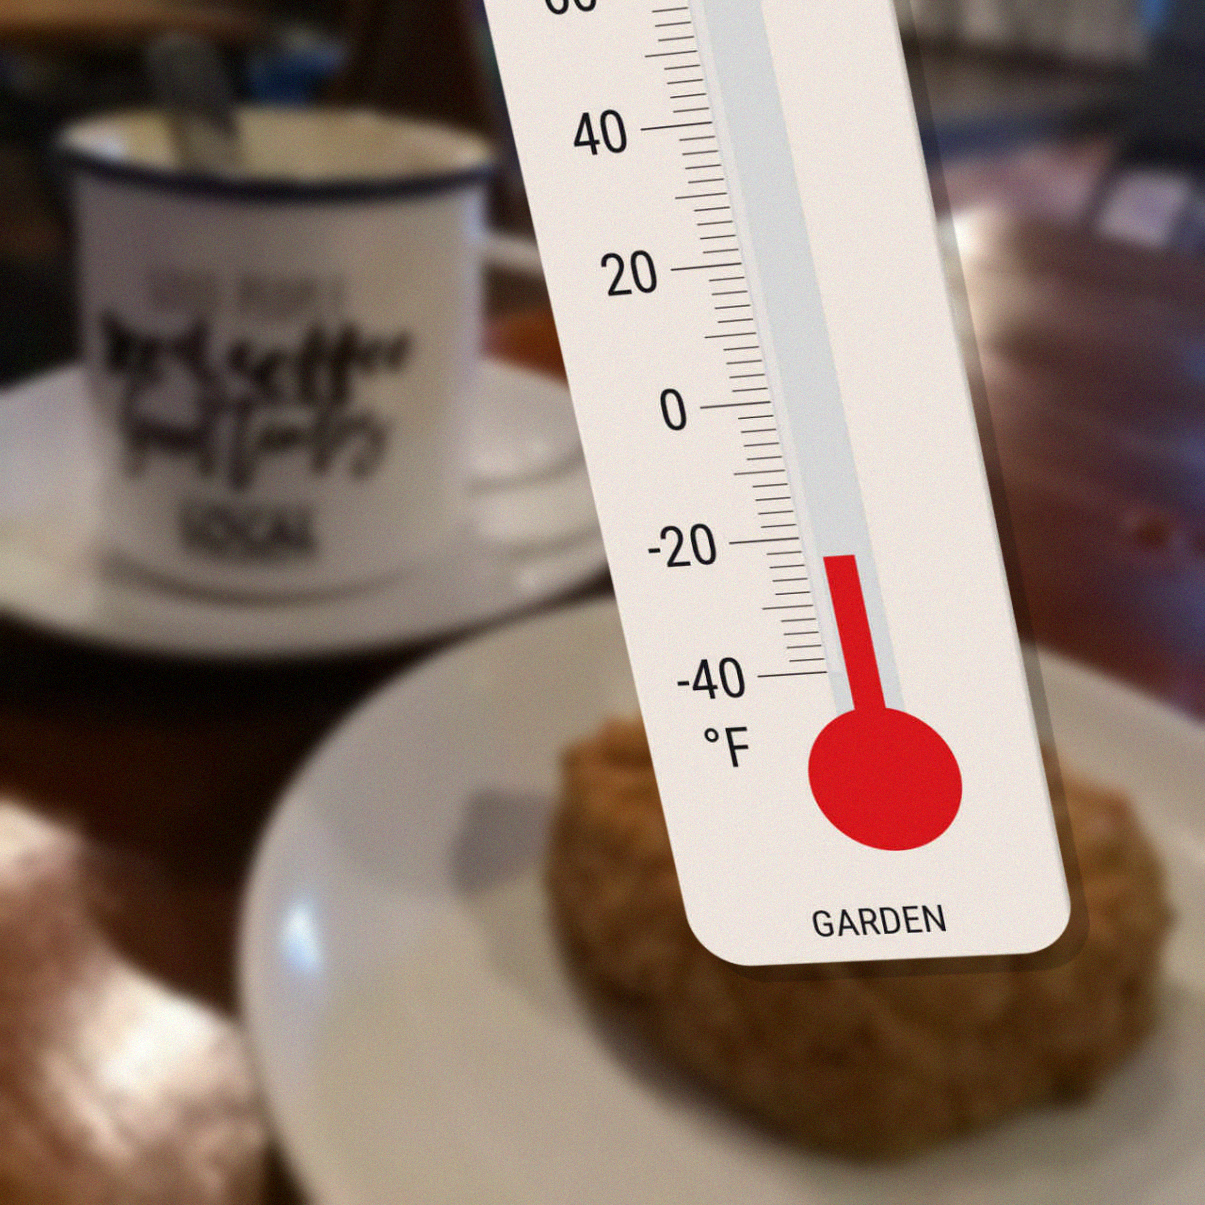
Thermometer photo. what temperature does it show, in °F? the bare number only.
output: -23
